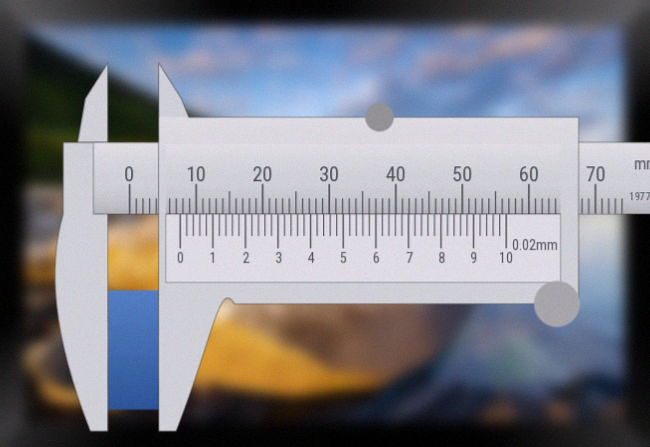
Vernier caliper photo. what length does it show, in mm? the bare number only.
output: 7.6
